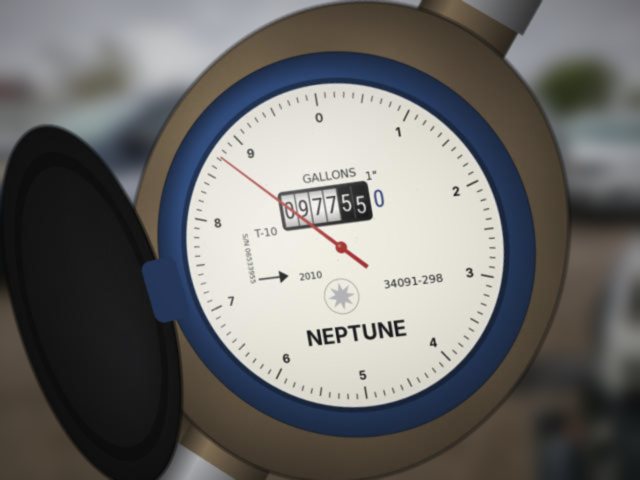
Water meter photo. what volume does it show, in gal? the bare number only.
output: 977548.7
